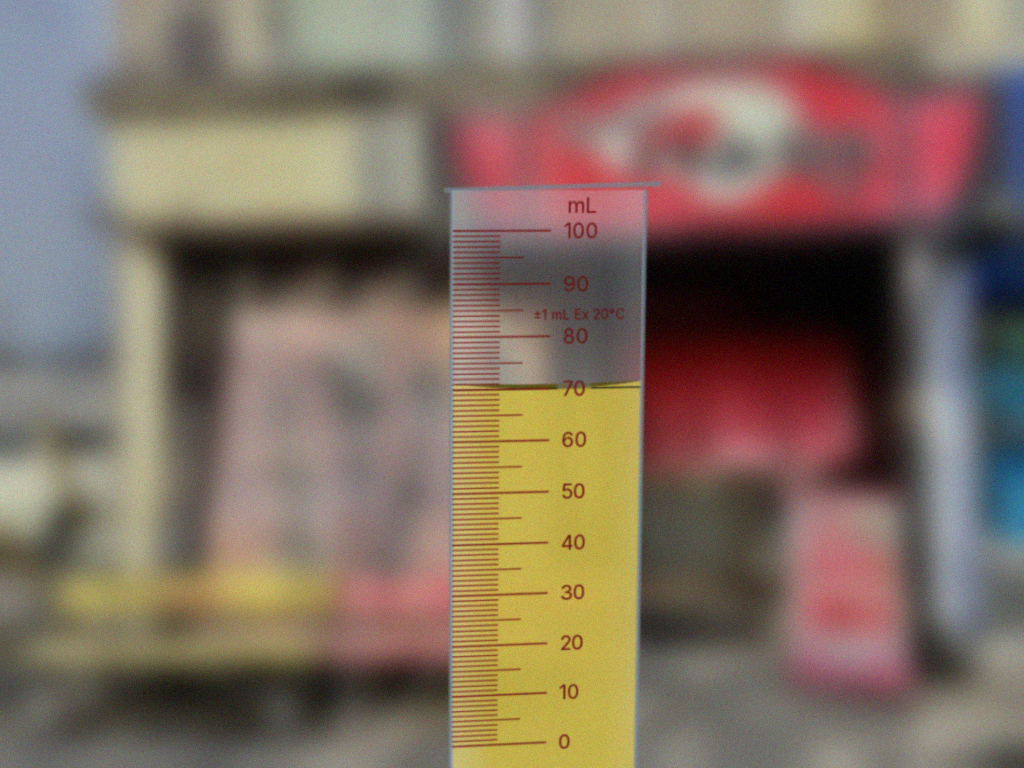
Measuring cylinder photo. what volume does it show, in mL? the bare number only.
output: 70
